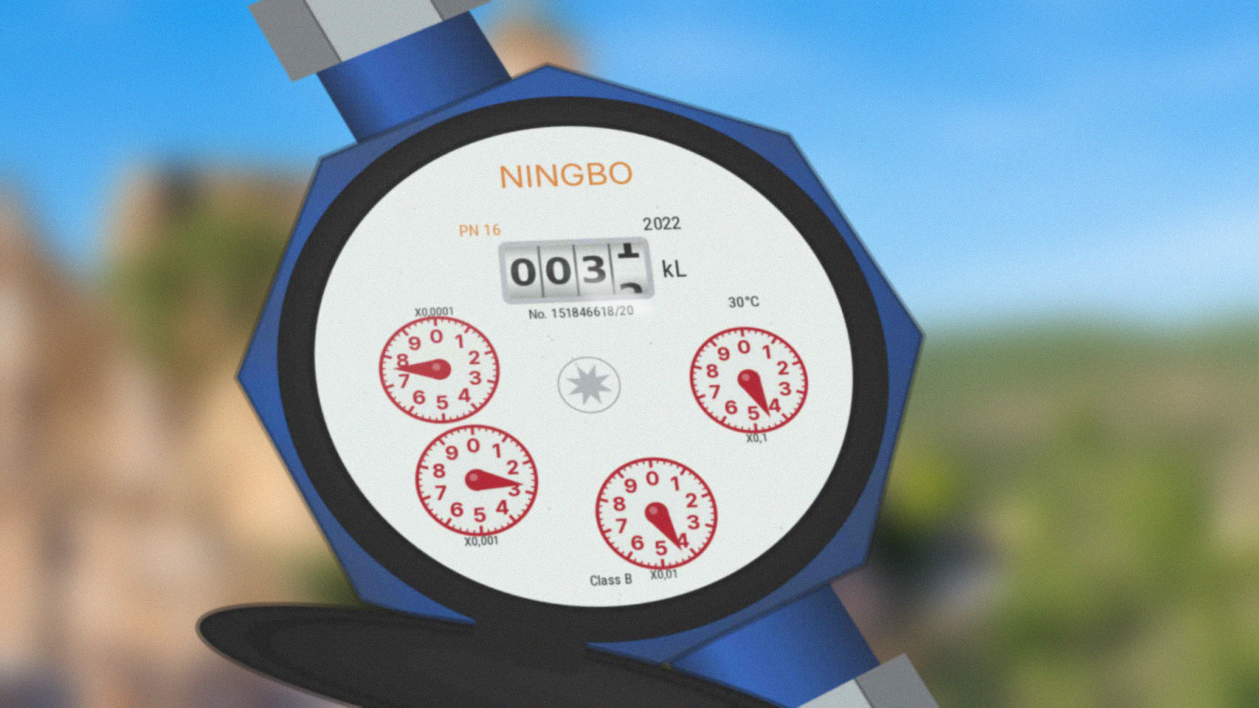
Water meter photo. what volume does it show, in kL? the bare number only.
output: 31.4427
